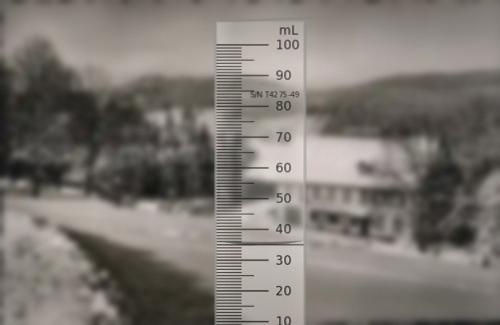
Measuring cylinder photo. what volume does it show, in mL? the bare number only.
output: 35
